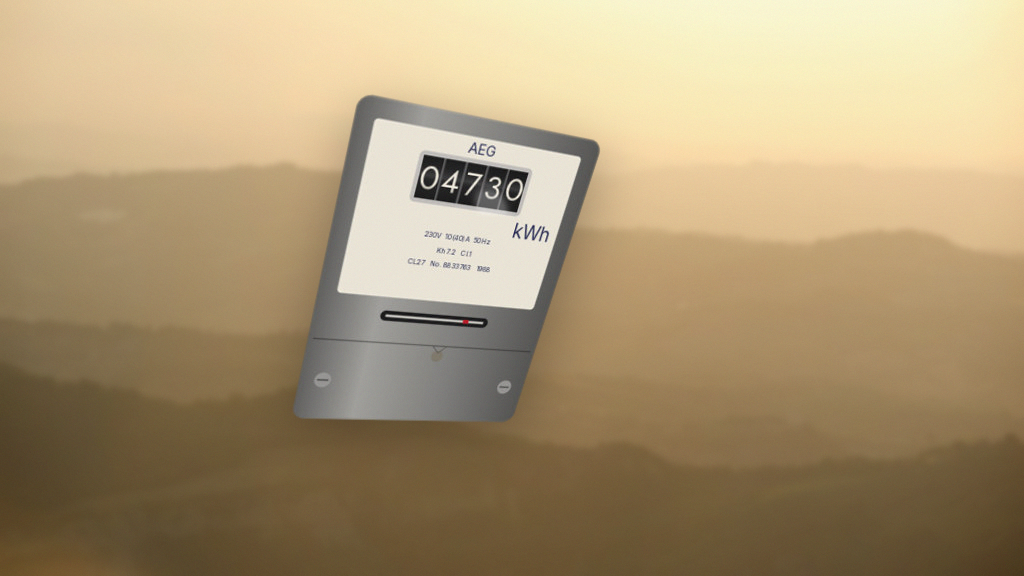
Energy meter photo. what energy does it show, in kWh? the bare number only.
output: 4730
